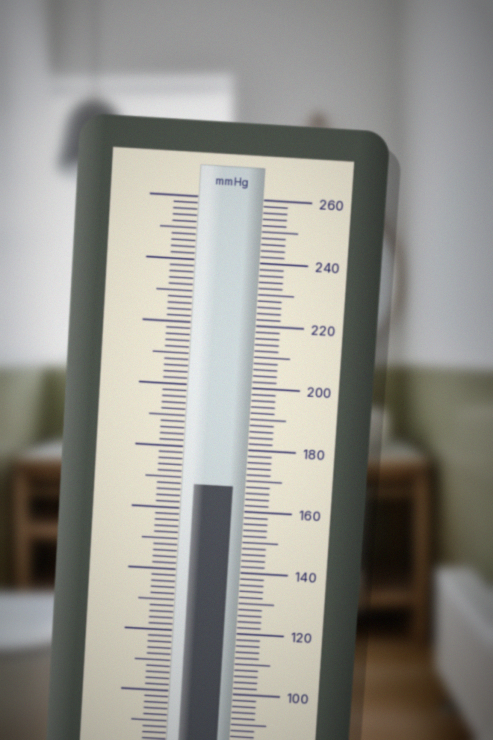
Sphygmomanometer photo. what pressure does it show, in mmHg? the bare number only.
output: 168
